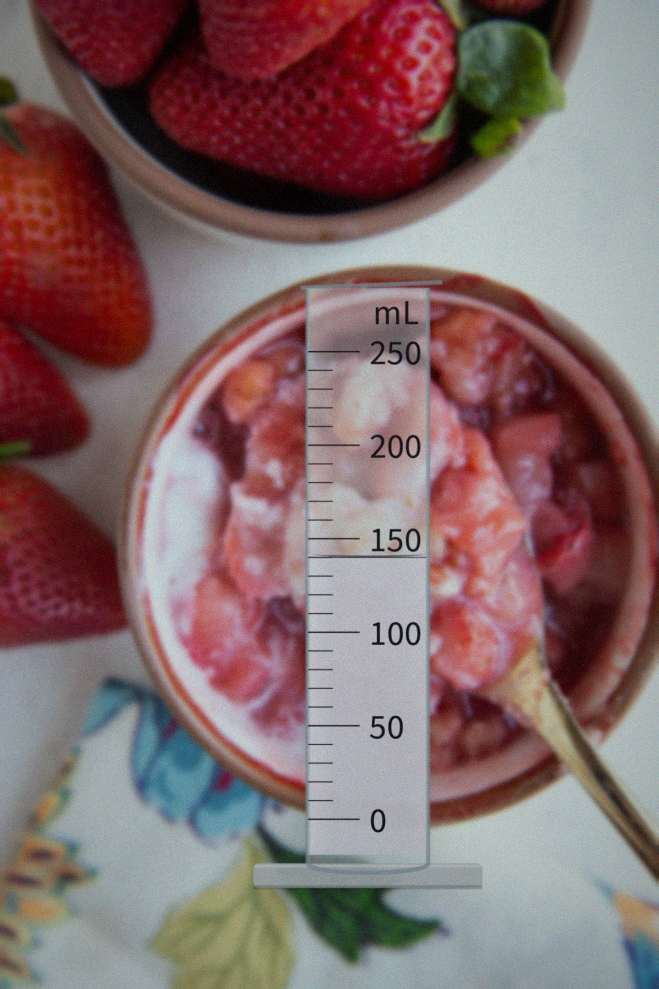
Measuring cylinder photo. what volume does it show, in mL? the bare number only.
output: 140
